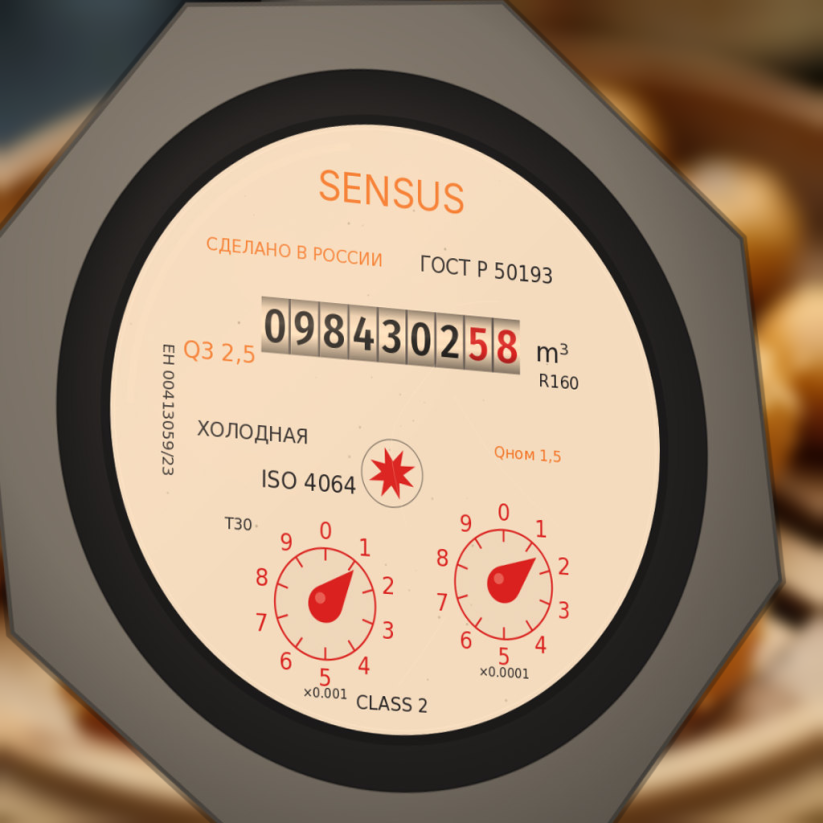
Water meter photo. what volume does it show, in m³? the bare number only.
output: 984302.5811
